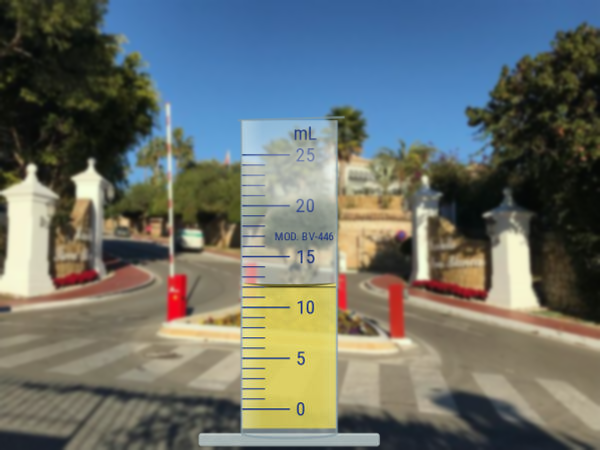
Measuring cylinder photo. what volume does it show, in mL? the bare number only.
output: 12
